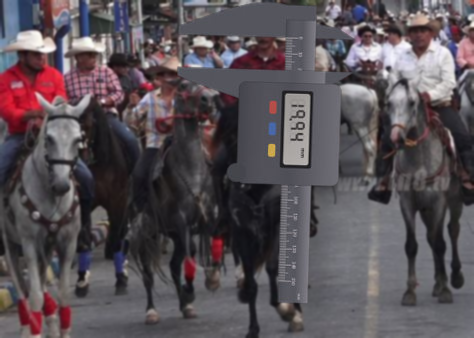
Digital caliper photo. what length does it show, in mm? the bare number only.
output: 19.94
